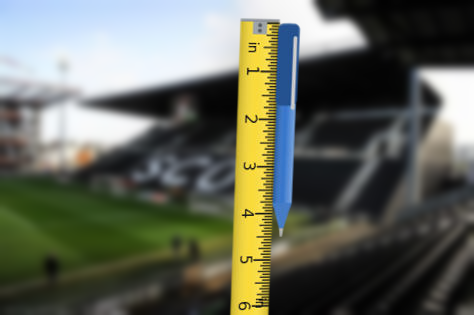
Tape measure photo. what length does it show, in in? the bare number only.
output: 4.5
